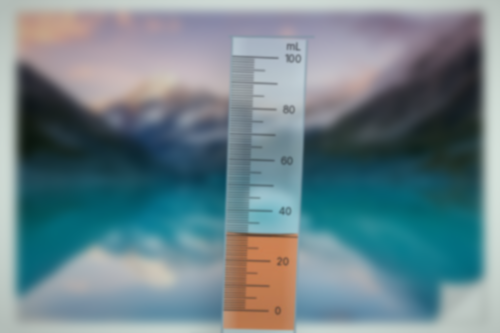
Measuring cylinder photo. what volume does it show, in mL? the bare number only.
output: 30
